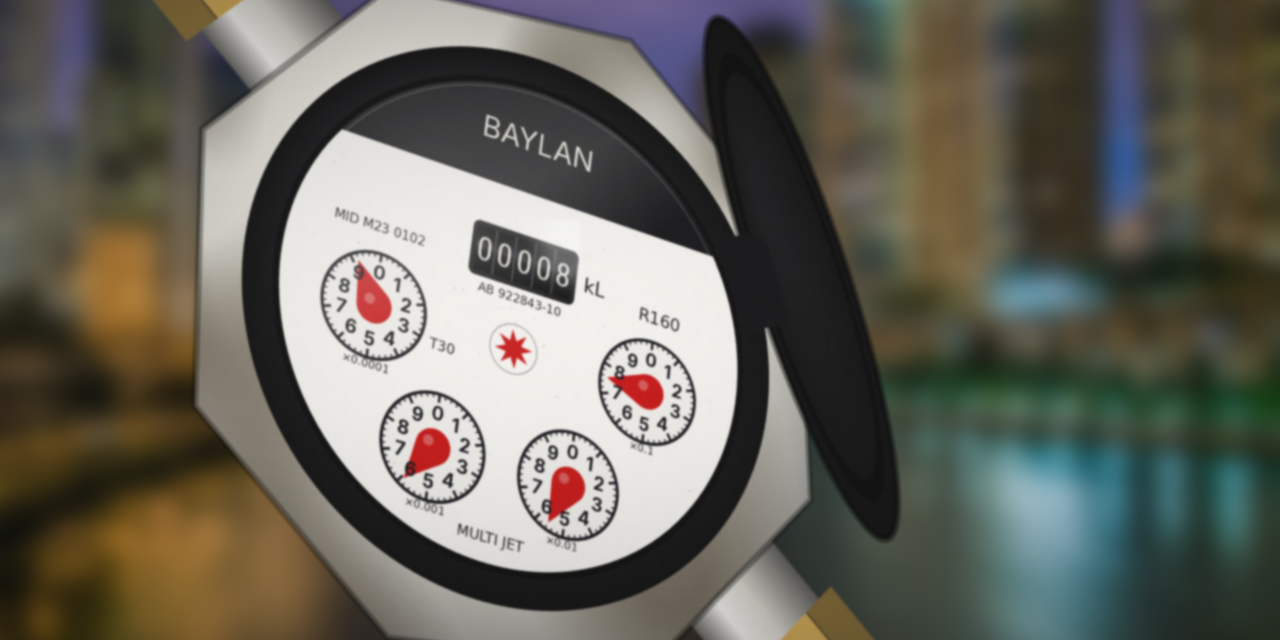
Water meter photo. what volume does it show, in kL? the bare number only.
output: 8.7559
